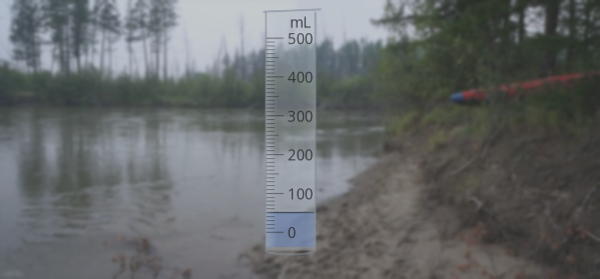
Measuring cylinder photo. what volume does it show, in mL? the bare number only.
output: 50
